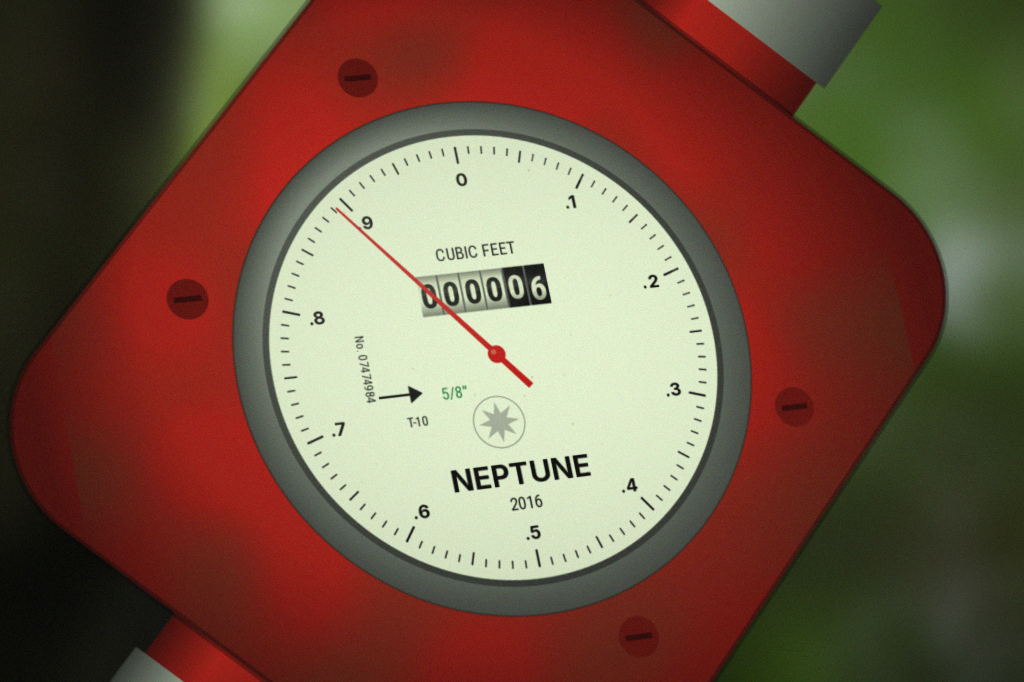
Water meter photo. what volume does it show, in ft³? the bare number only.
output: 5.89
